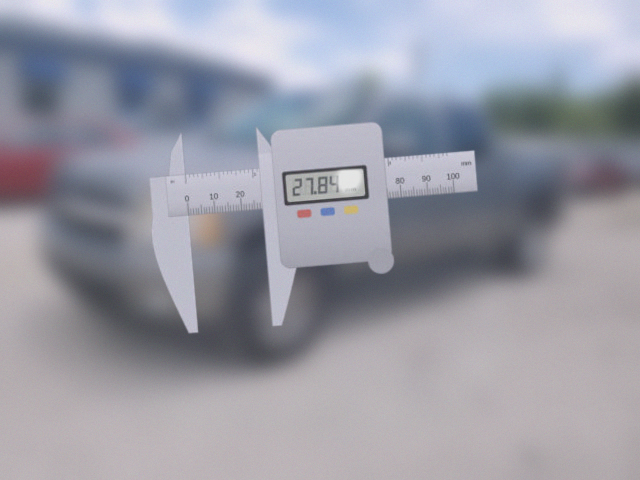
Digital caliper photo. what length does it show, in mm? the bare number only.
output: 27.84
